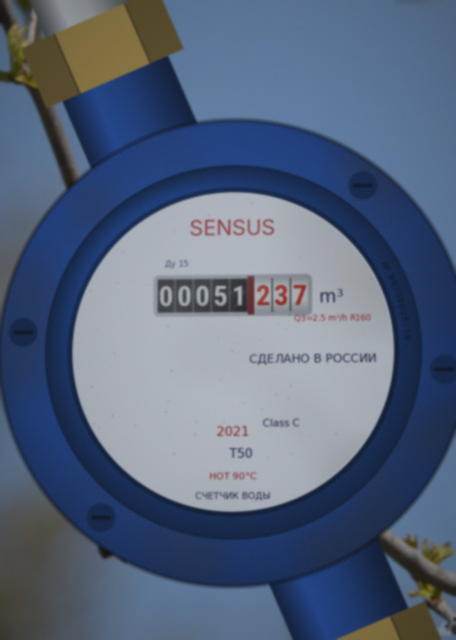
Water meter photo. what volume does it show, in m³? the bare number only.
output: 51.237
